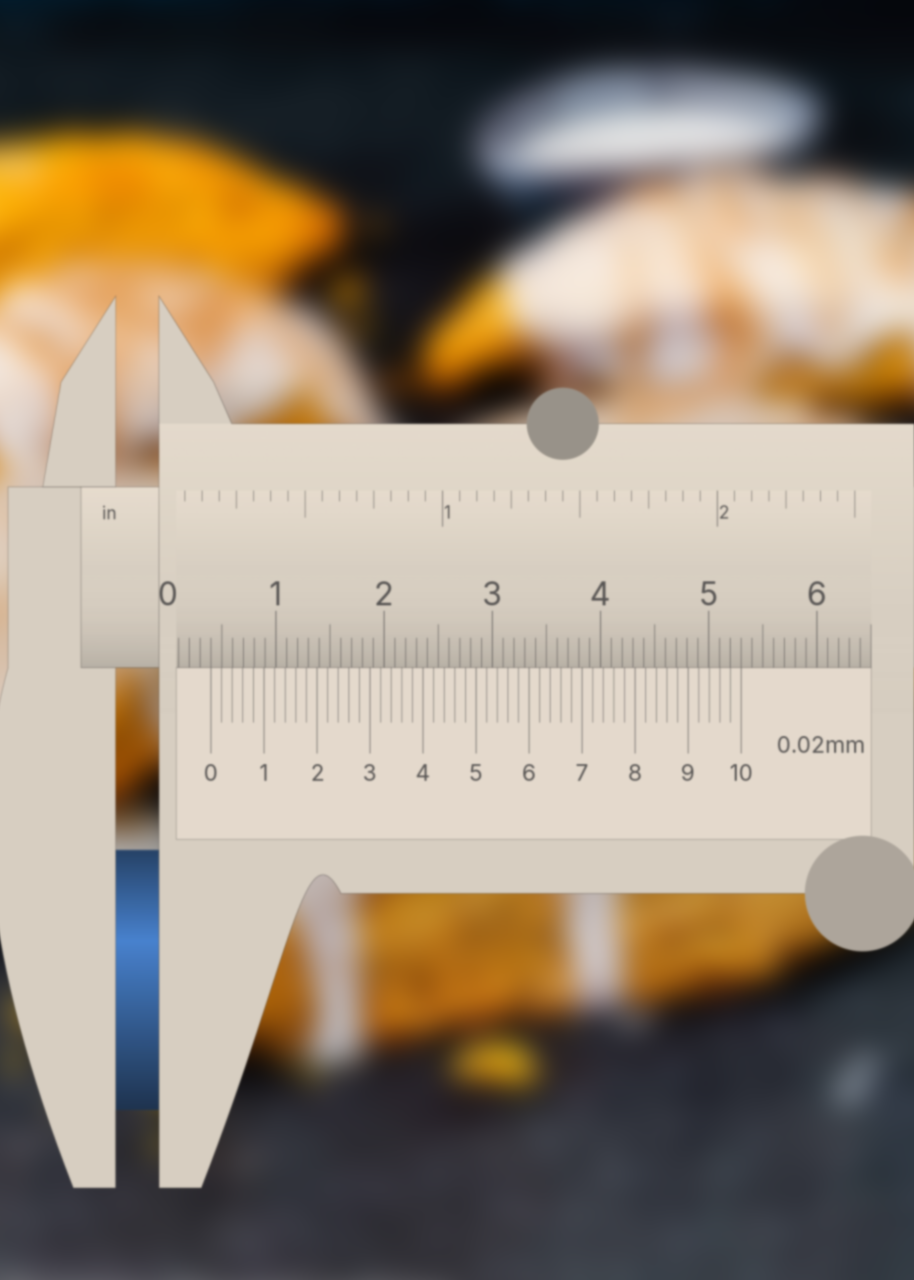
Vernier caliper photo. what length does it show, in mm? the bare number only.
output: 4.0
